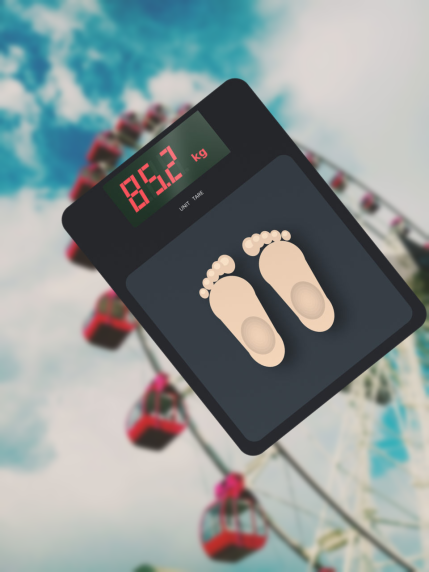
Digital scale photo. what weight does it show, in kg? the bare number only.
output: 85.2
